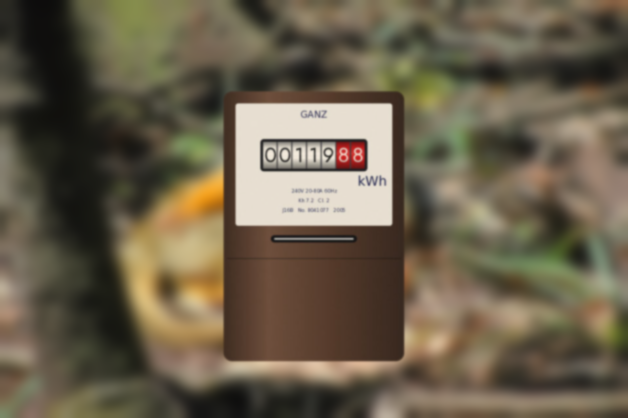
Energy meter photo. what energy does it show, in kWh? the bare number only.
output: 119.88
